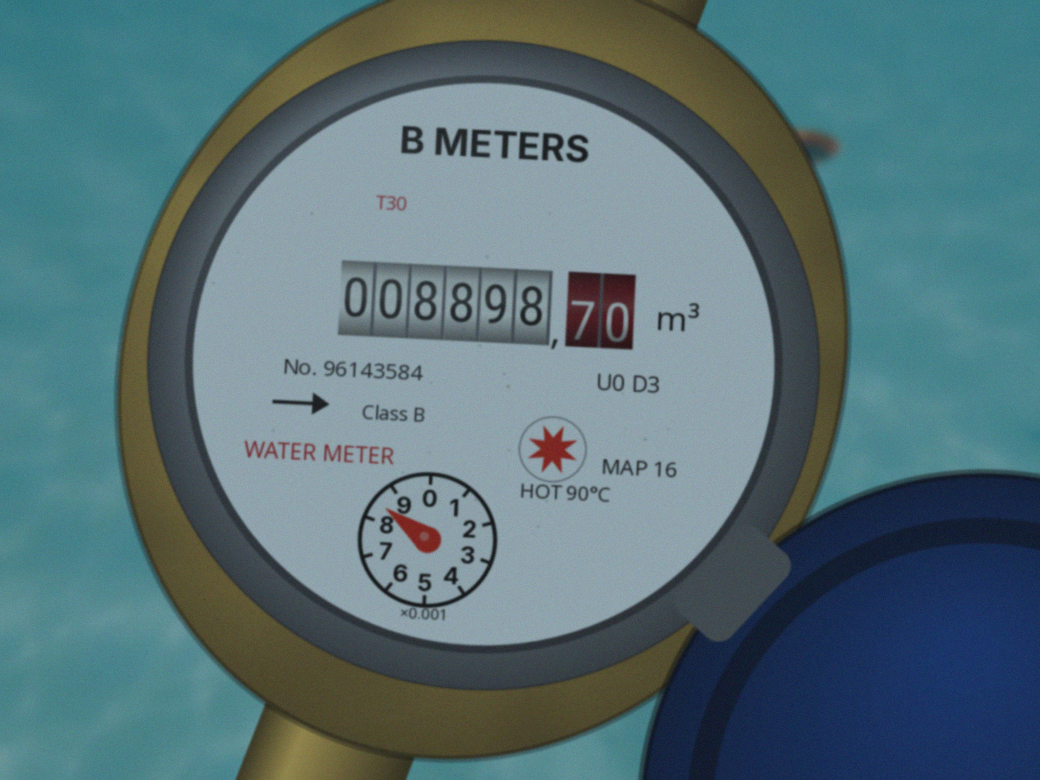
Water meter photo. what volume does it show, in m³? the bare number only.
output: 8898.698
